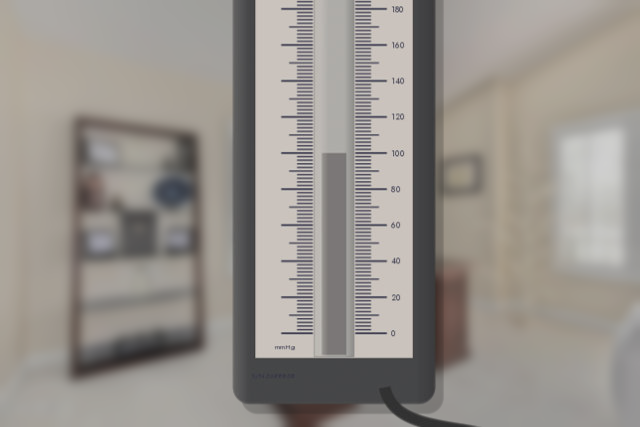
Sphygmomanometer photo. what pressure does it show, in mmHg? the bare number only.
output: 100
